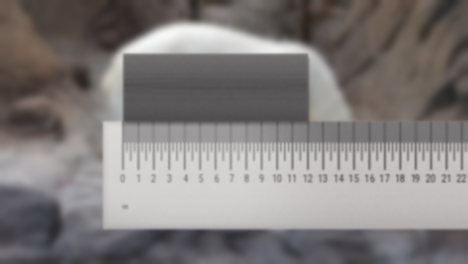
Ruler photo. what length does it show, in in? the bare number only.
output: 12
